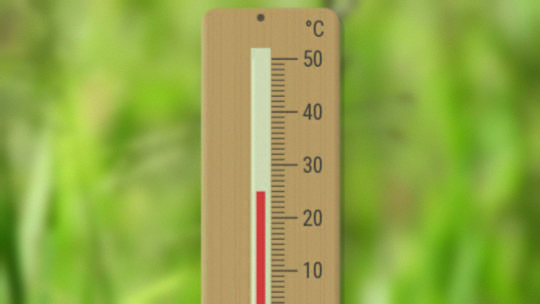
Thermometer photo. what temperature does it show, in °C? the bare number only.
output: 25
